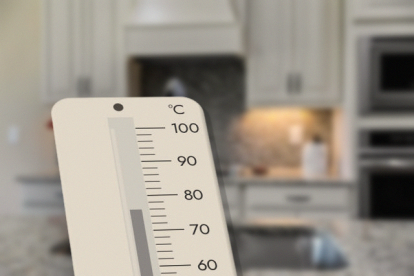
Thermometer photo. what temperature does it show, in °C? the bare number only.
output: 76
